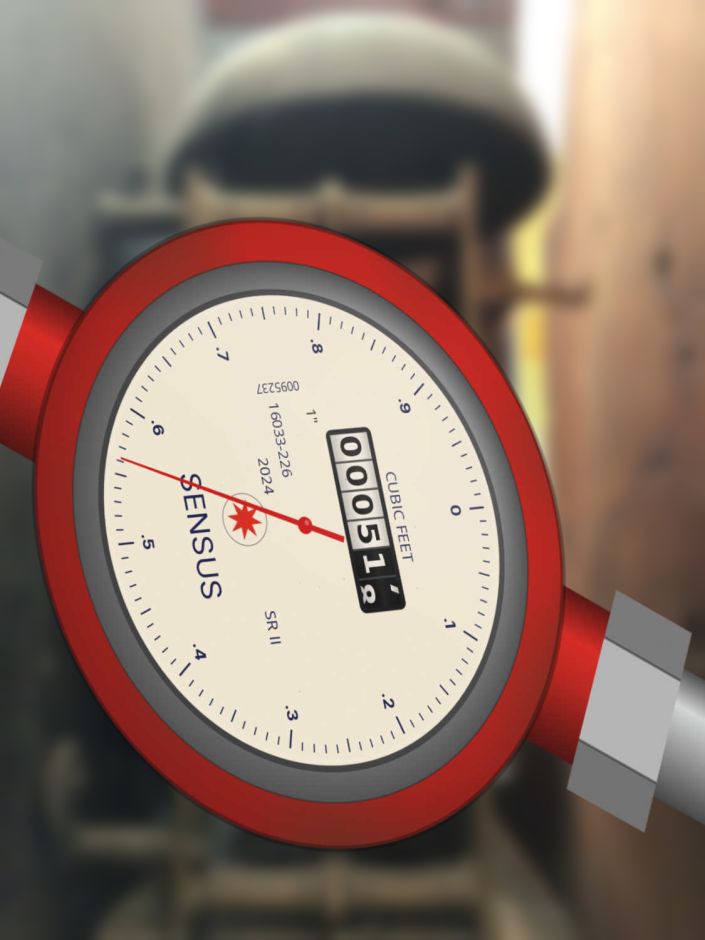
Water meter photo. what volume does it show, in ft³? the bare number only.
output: 517.56
